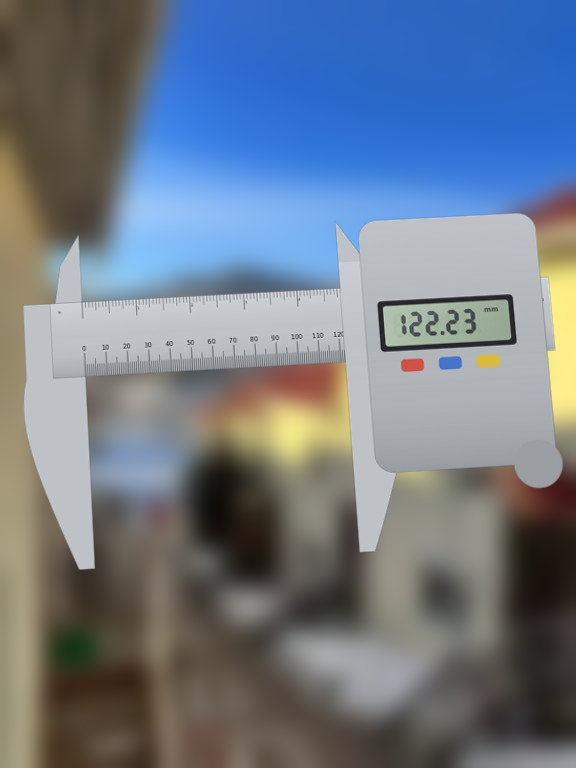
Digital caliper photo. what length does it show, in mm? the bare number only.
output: 122.23
